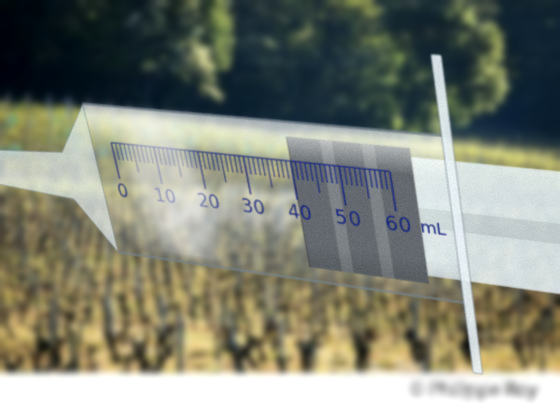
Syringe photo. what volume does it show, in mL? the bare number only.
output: 40
